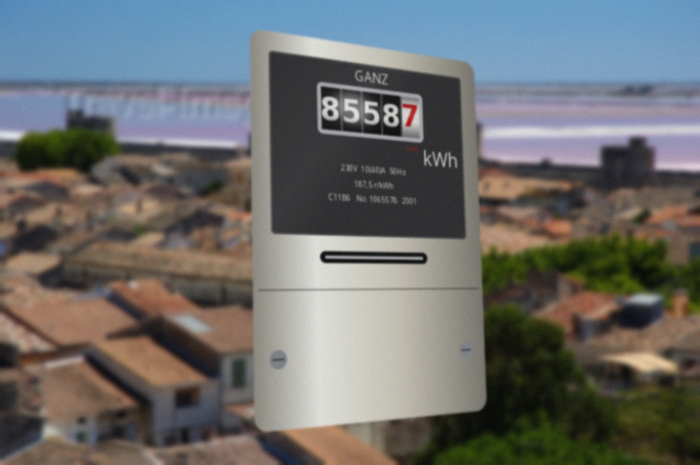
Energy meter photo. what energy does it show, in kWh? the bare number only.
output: 8558.7
